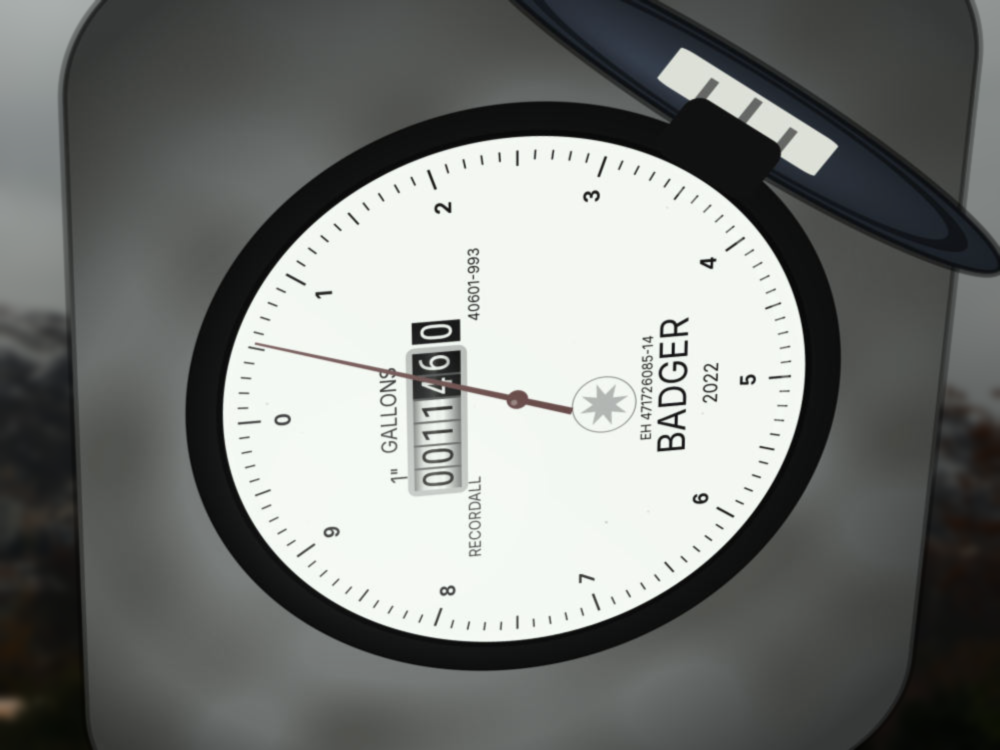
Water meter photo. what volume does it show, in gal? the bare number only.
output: 11460.5
